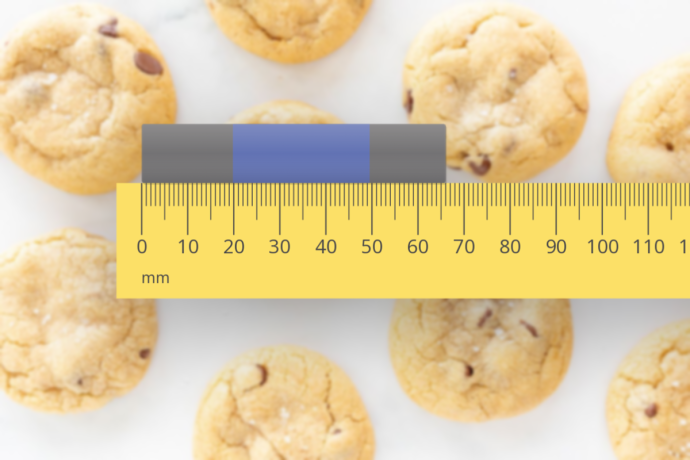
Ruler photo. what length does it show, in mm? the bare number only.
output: 66
